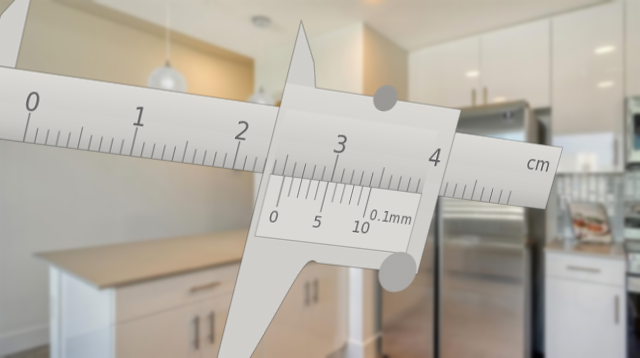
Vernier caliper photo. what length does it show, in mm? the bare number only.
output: 25.2
